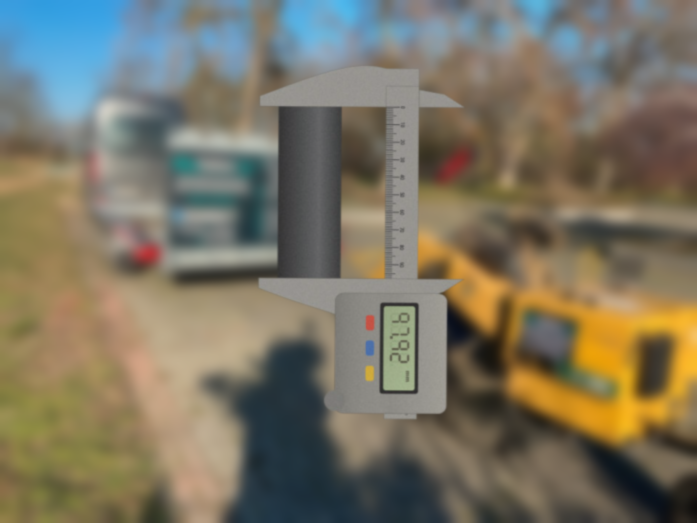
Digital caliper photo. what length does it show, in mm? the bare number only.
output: 97.92
